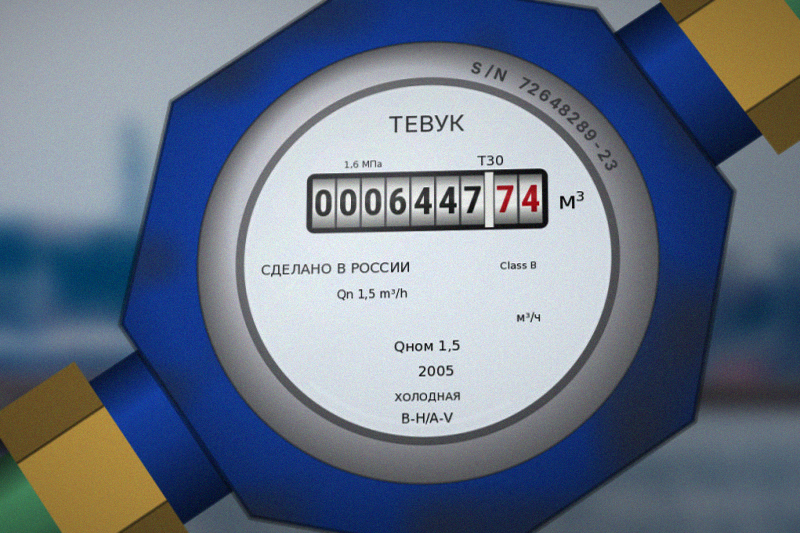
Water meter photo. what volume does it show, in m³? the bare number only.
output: 6447.74
